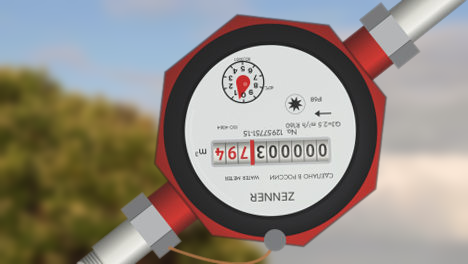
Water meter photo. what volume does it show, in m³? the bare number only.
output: 3.7940
